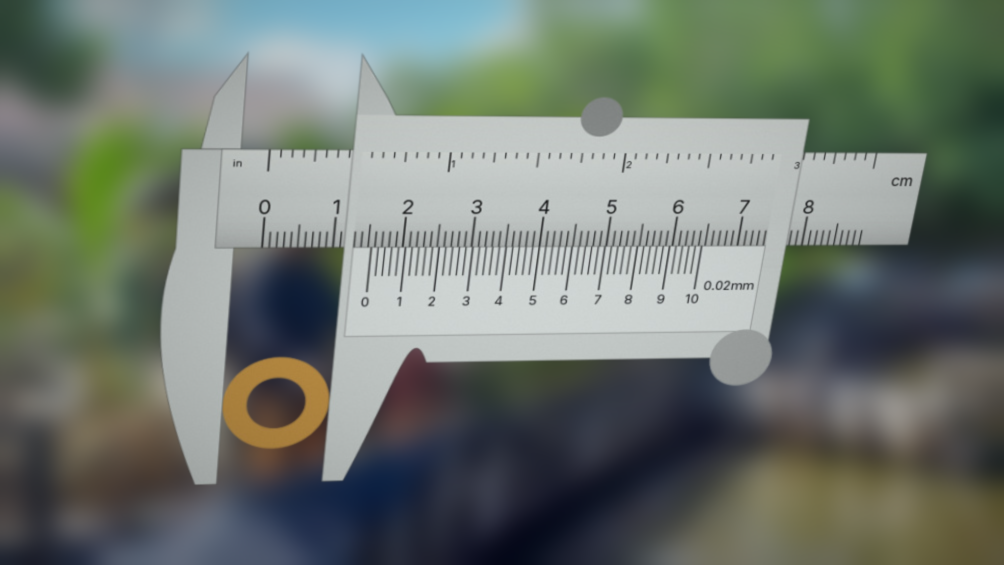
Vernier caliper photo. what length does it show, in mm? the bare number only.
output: 15.5
